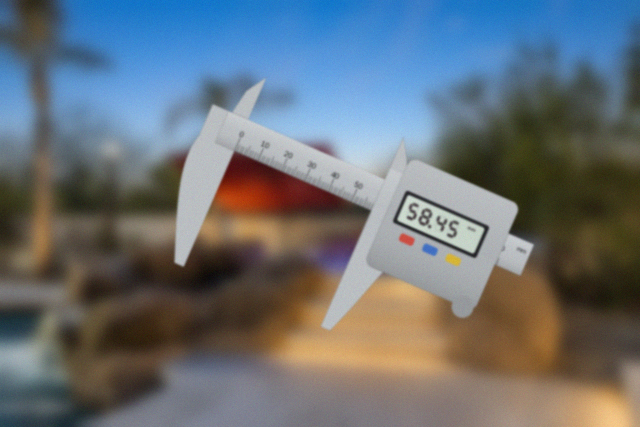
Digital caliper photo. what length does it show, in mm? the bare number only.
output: 58.45
